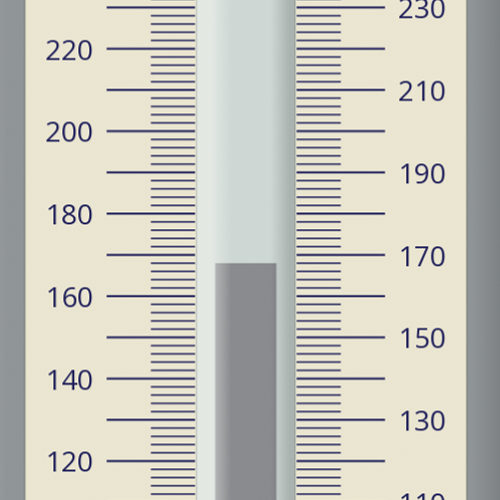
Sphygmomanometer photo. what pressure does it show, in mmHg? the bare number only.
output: 168
